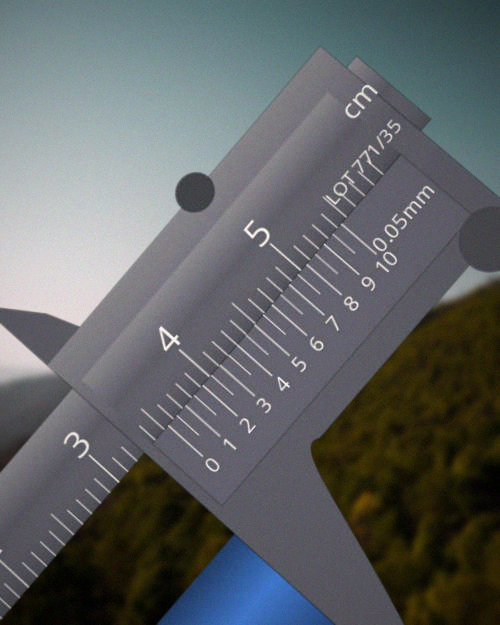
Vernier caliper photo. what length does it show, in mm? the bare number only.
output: 35.4
